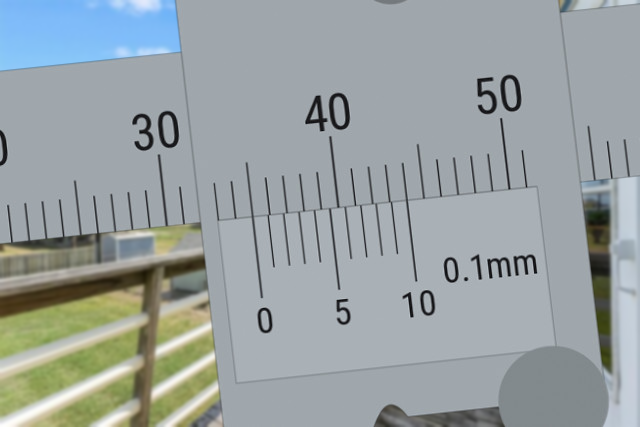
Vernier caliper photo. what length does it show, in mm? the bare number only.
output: 35.0
